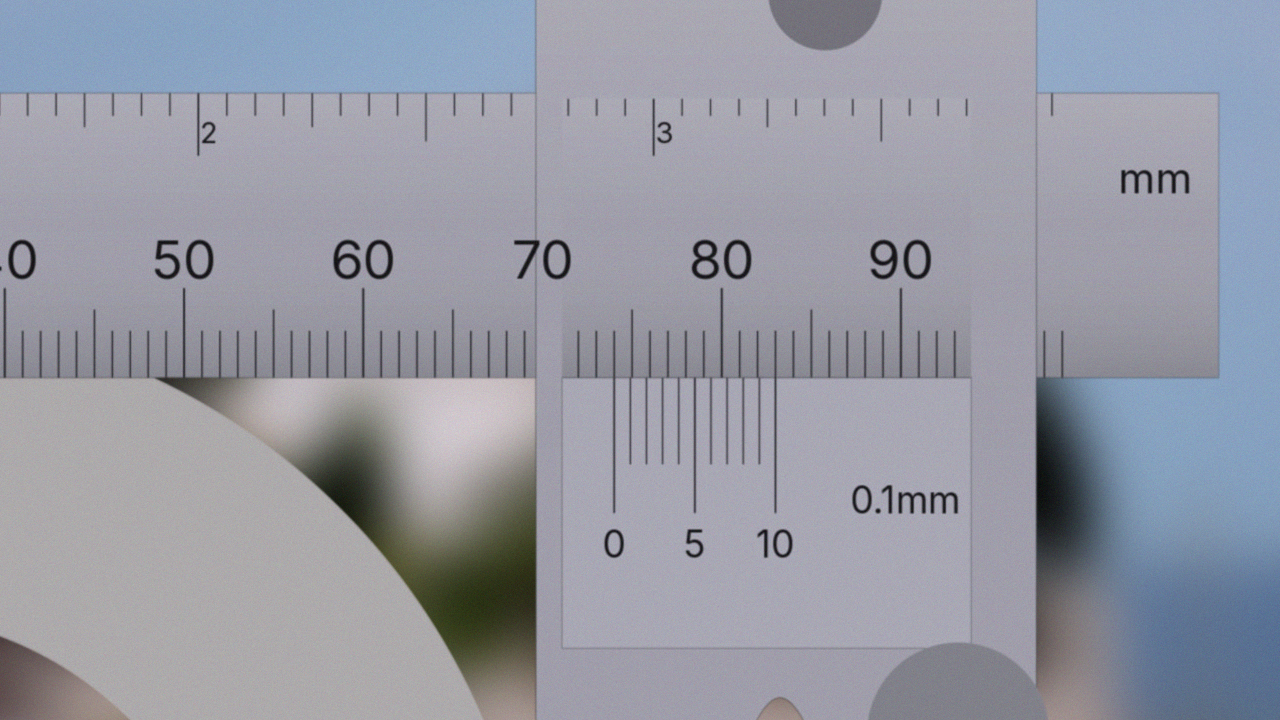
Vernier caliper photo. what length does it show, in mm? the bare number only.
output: 74.0
